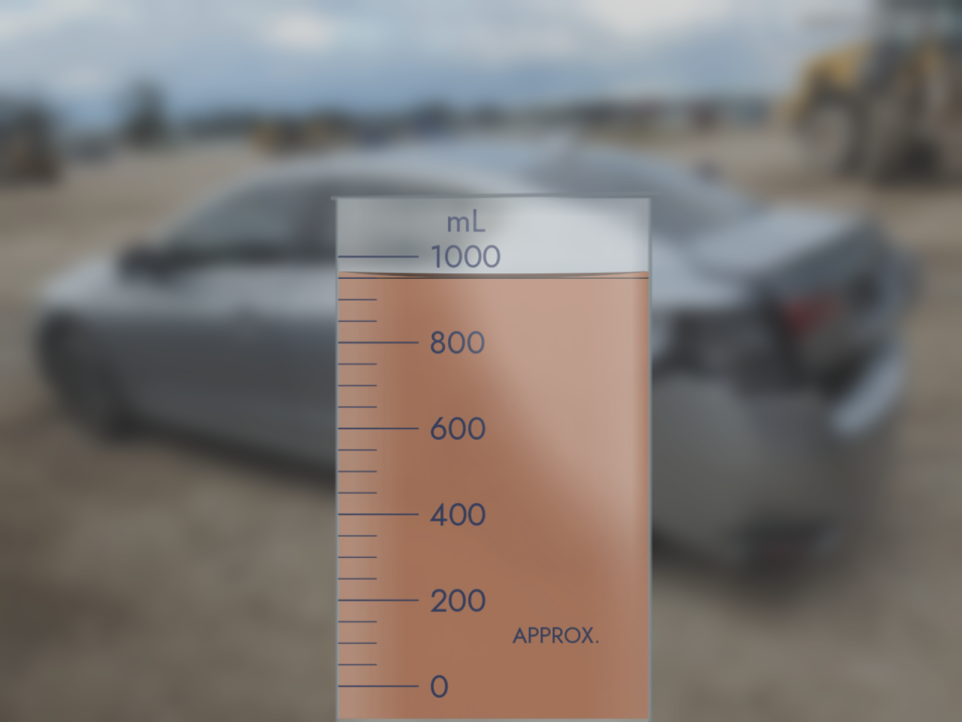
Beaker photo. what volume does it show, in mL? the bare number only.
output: 950
